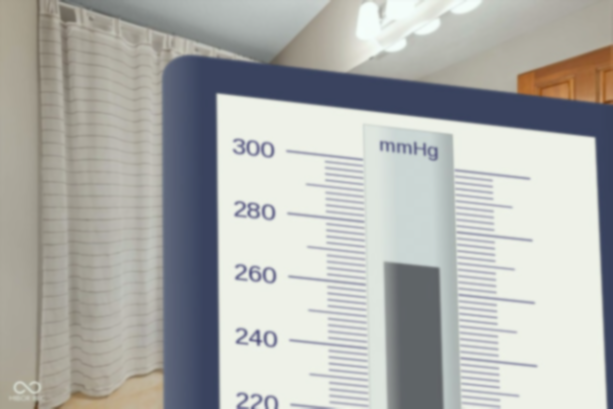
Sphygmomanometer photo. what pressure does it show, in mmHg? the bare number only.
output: 268
